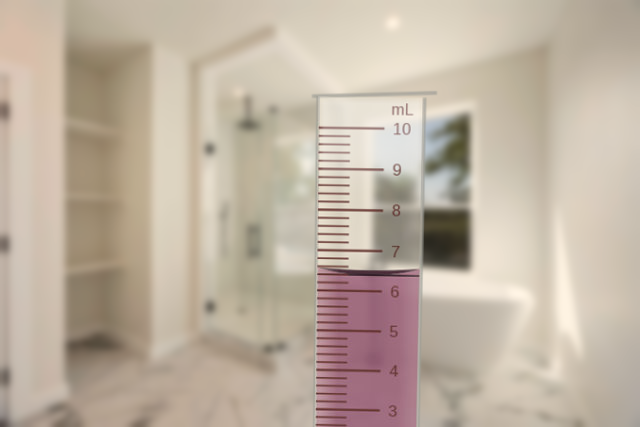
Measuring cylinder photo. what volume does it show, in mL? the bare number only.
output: 6.4
